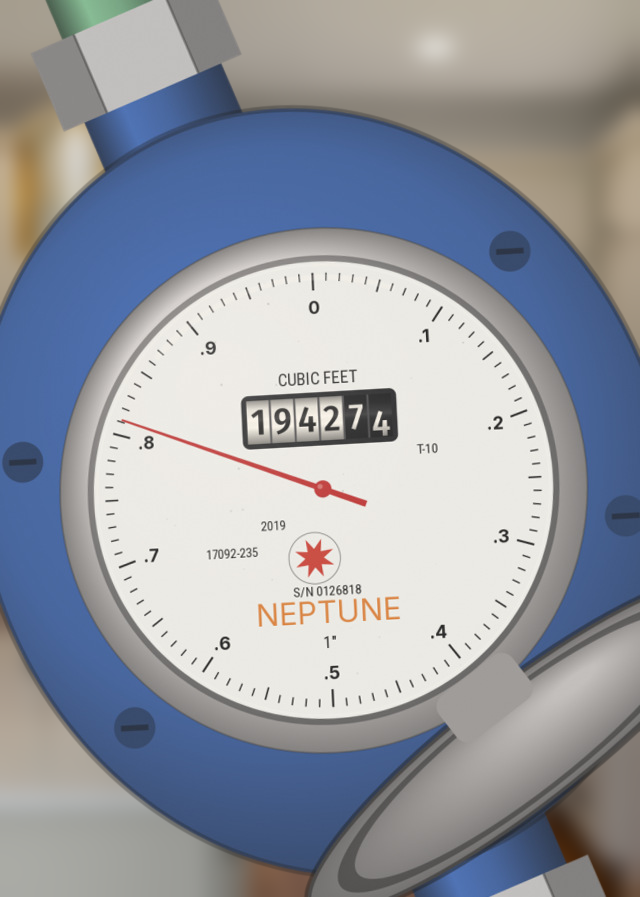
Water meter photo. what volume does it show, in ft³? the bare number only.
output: 194273.81
